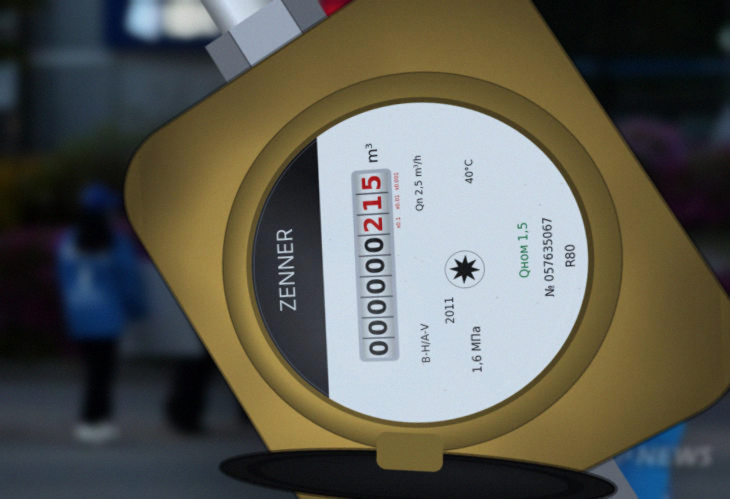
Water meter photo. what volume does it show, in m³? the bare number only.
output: 0.215
